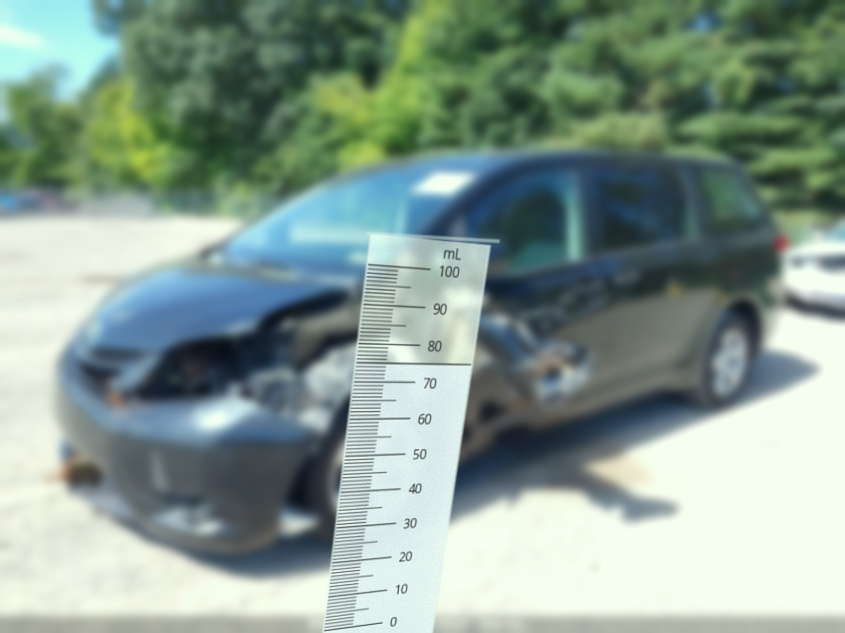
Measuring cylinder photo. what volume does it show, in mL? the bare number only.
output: 75
